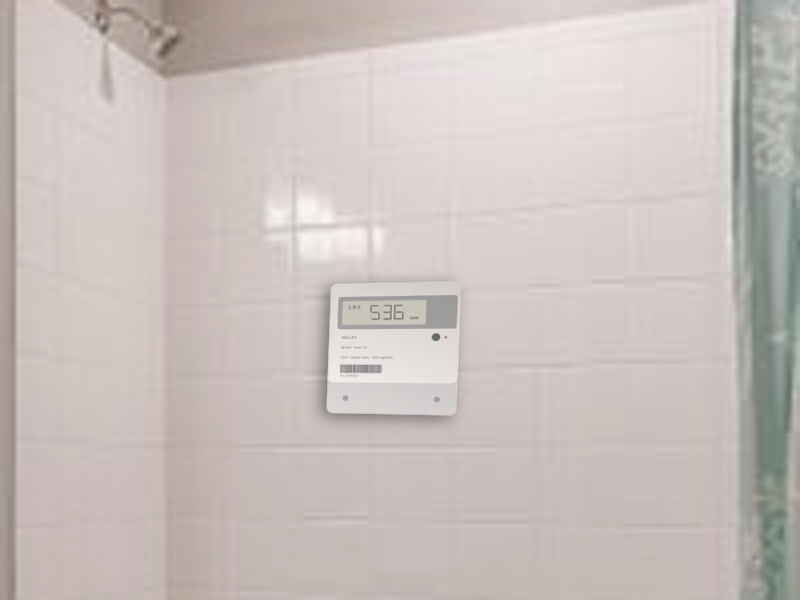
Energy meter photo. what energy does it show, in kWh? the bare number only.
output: 536
